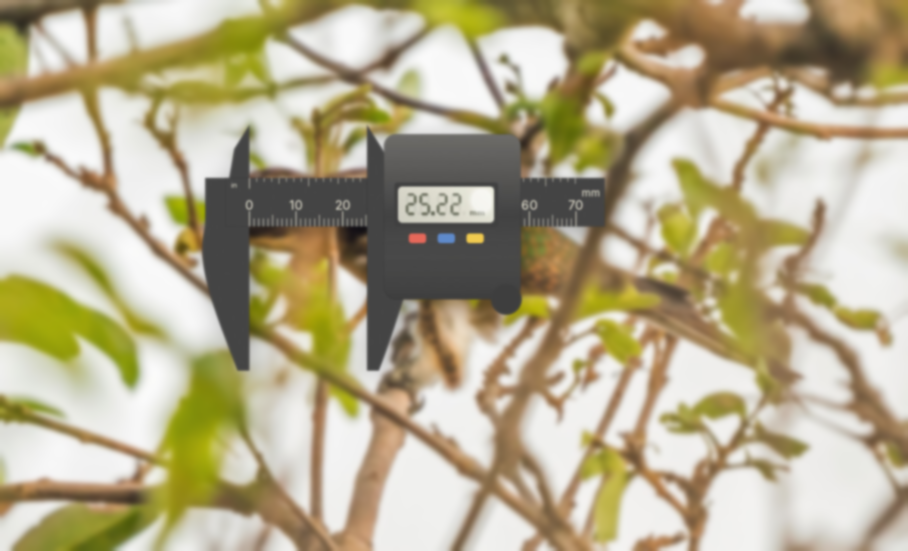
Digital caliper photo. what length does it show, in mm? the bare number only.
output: 25.22
